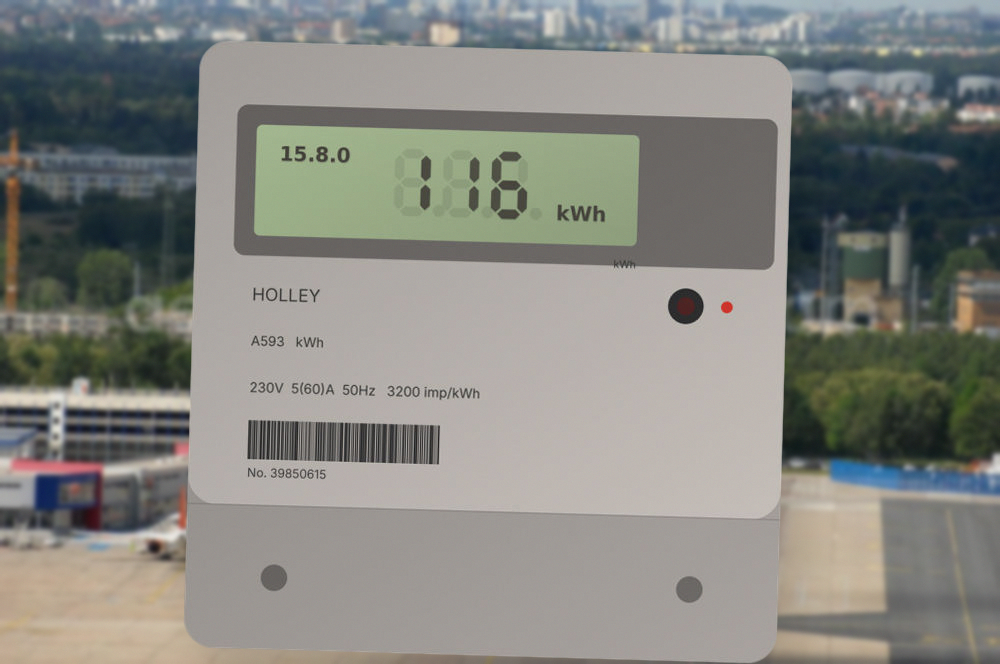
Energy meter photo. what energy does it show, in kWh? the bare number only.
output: 116
